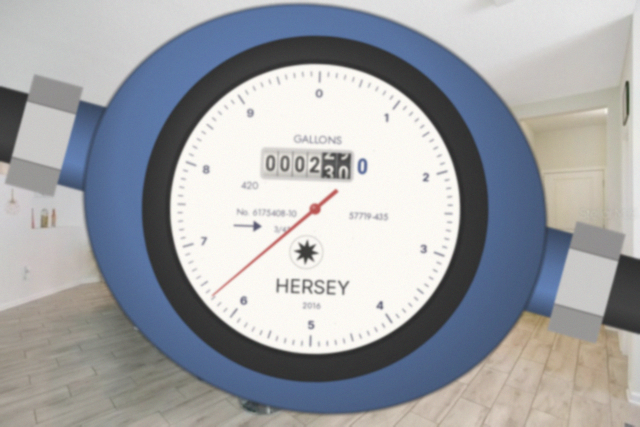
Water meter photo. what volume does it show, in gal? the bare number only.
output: 2296.3
